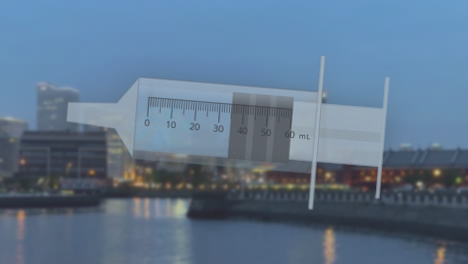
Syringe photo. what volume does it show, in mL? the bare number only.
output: 35
